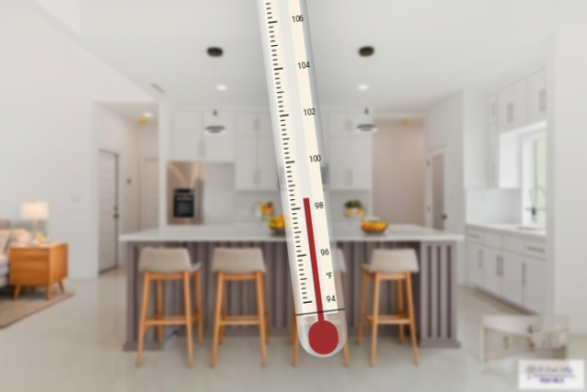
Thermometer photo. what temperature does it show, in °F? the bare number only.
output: 98.4
